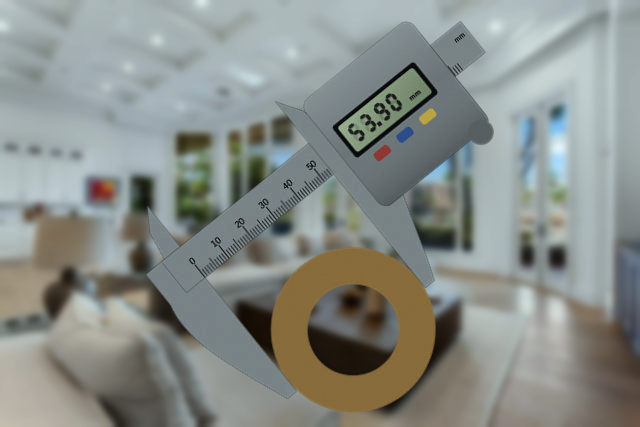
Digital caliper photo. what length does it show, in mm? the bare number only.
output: 53.90
